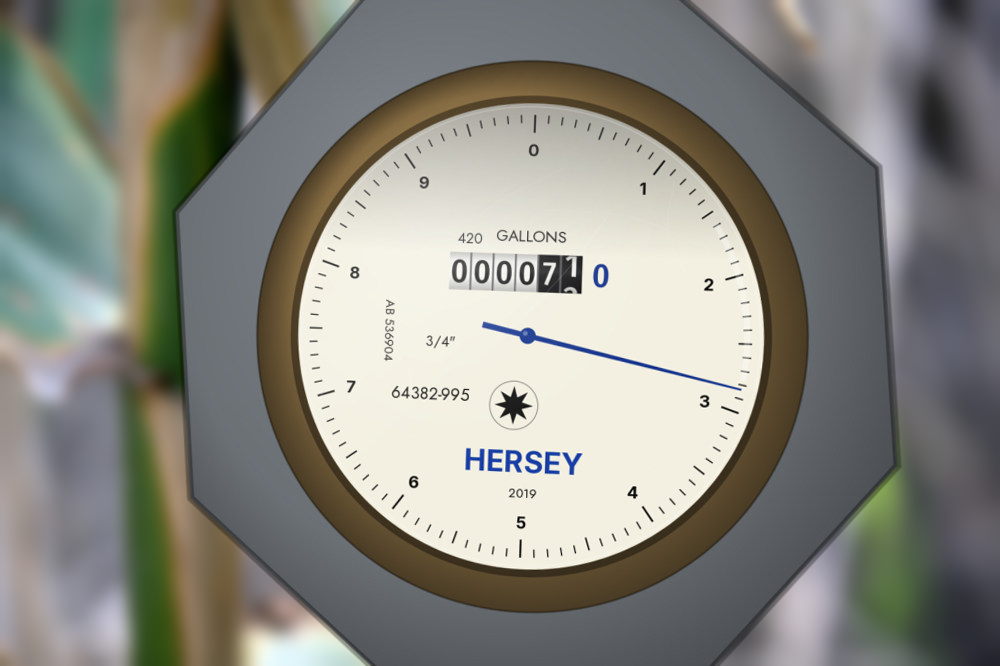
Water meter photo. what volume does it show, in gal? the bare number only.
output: 712.8
